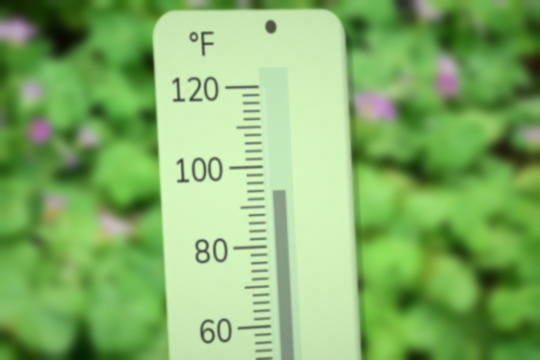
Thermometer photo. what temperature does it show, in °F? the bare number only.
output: 94
